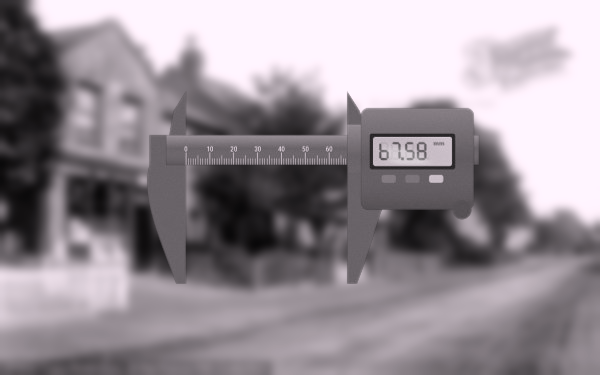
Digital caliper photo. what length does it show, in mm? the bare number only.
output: 67.58
